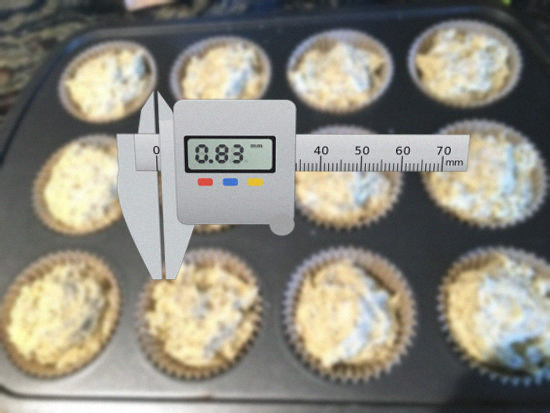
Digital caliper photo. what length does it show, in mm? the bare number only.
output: 0.83
